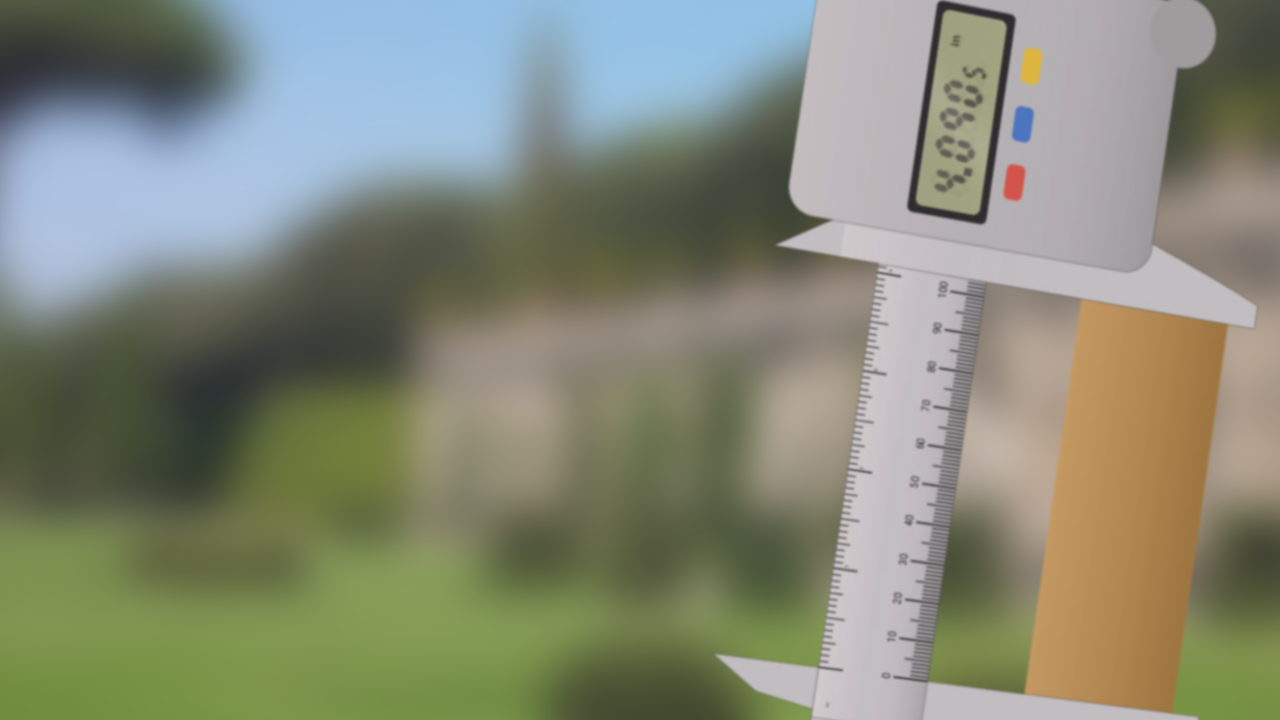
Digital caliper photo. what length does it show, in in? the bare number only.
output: 4.0905
